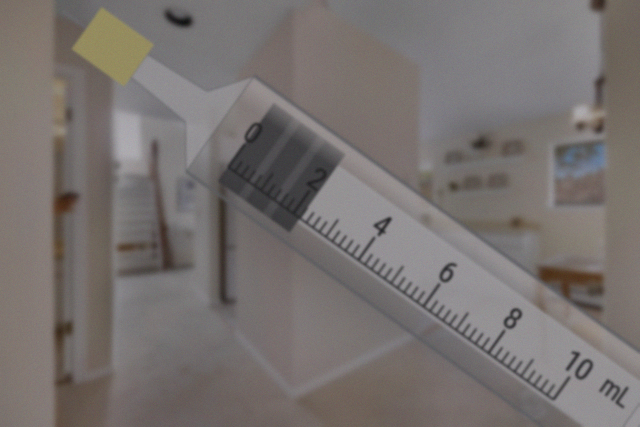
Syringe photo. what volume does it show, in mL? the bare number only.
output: 0
